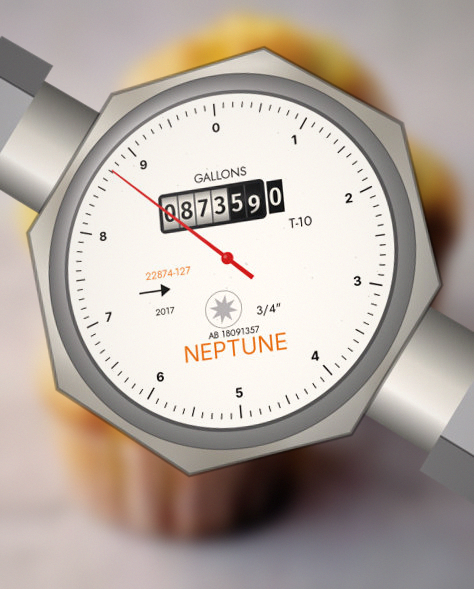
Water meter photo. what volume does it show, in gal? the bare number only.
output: 873588.7
